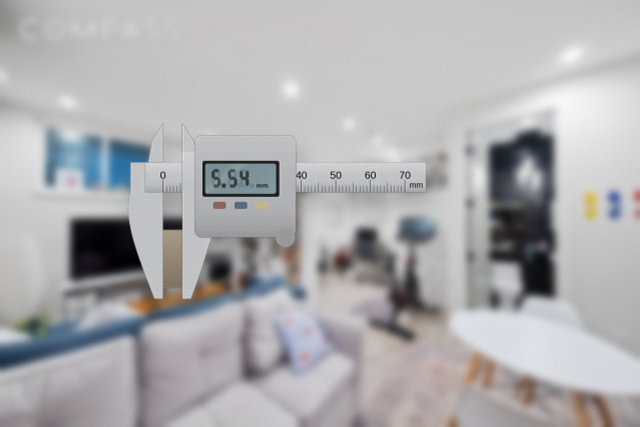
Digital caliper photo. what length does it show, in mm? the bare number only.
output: 5.54
